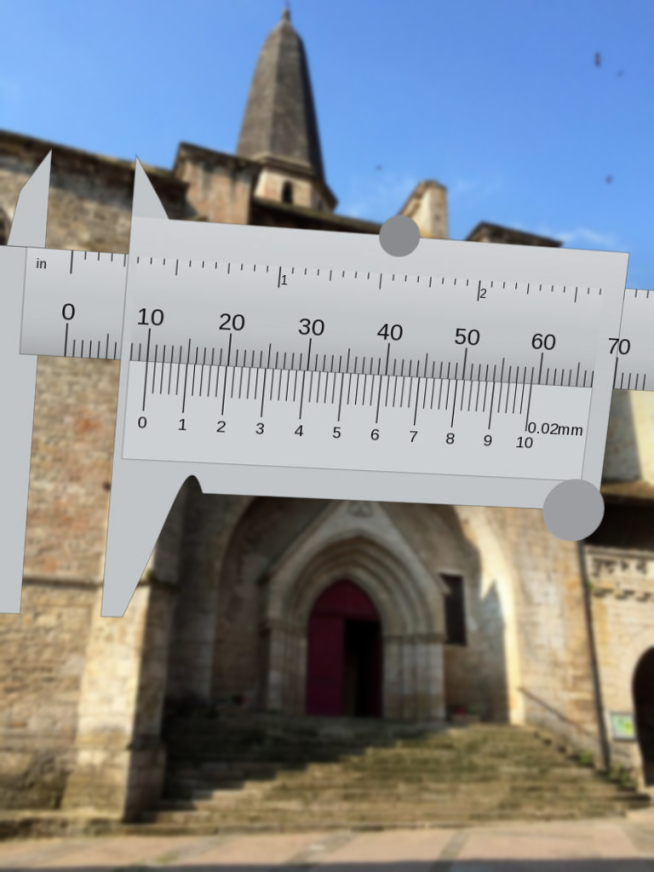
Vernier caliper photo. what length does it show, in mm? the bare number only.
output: 10.0
